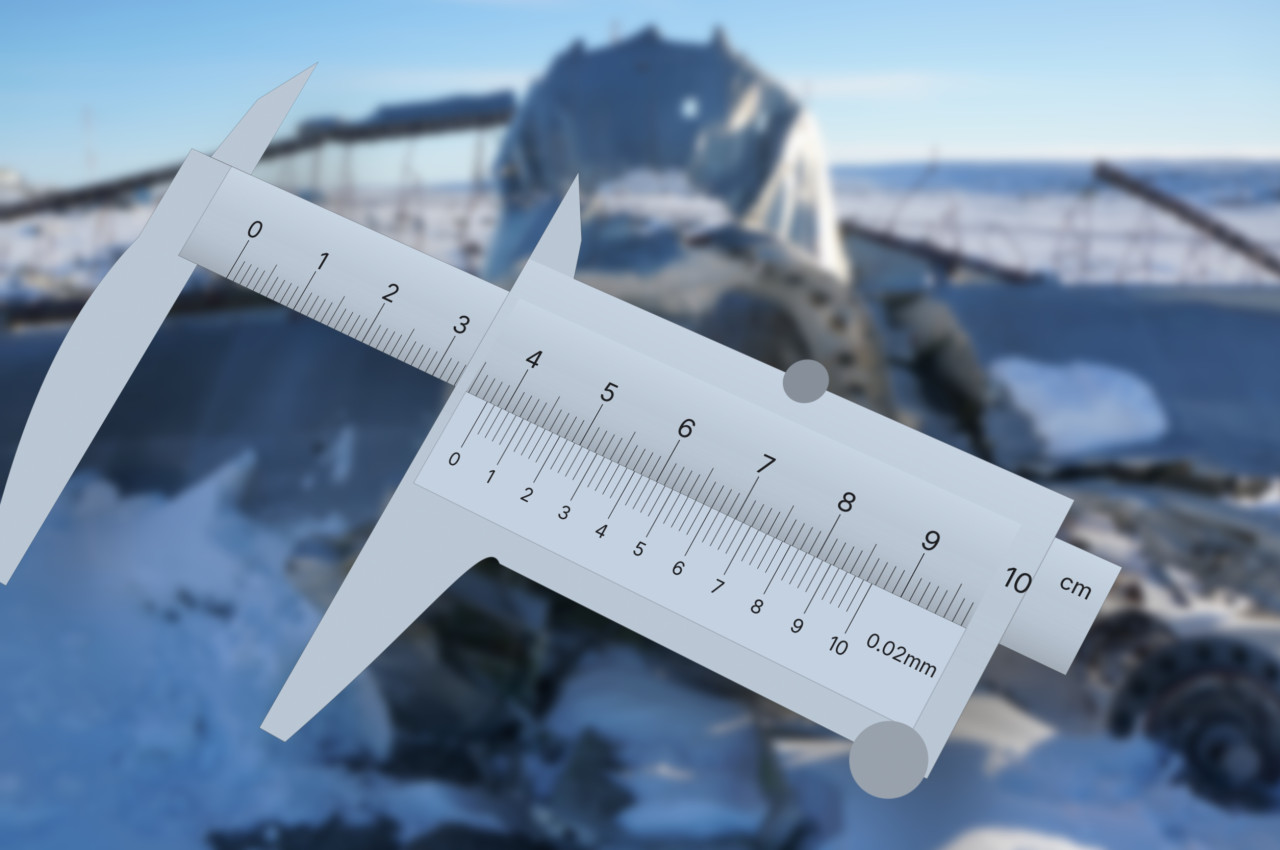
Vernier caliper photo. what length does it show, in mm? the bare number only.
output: 37.6
